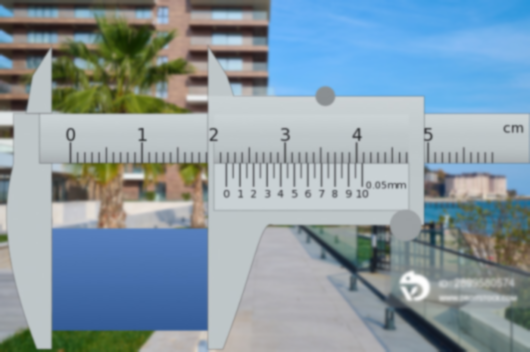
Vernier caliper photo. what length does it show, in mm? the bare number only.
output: 21.8
